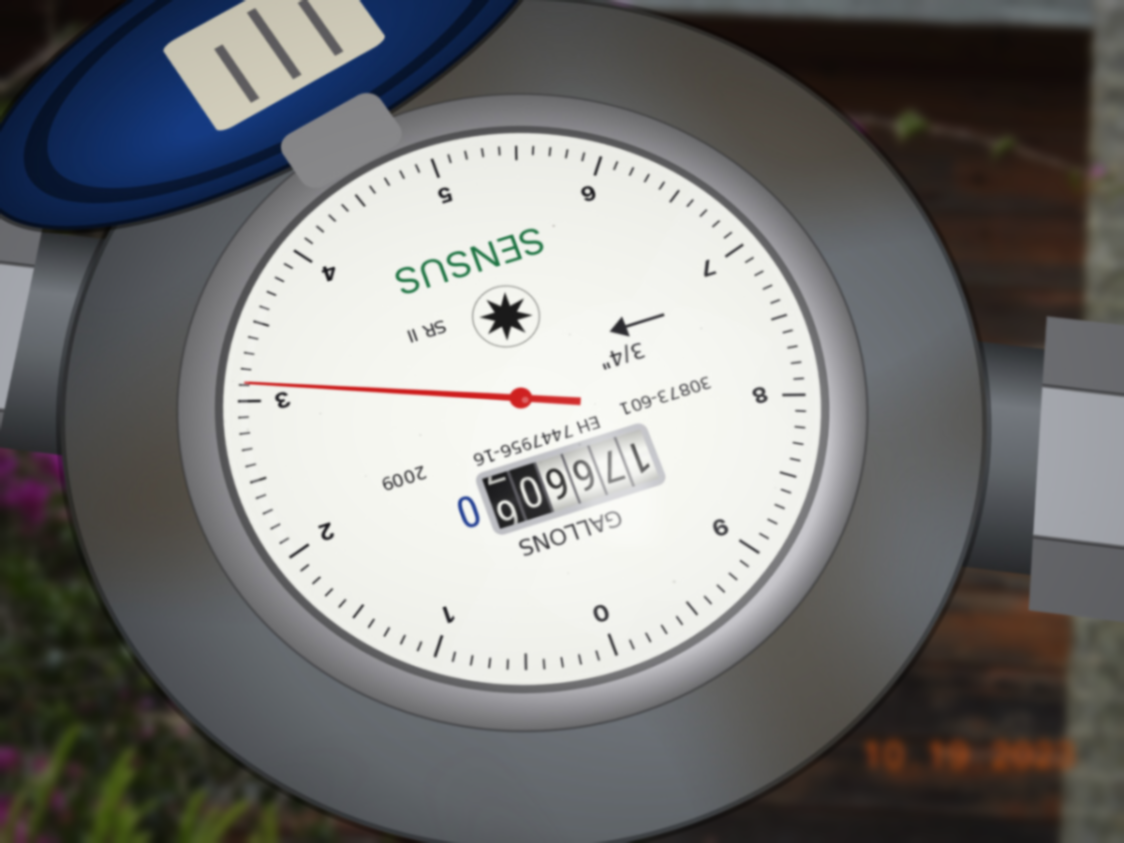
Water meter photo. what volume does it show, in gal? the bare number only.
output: 1766063.1
